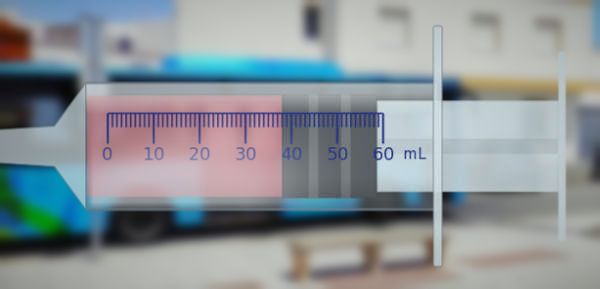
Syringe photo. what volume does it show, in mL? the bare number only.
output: 38
